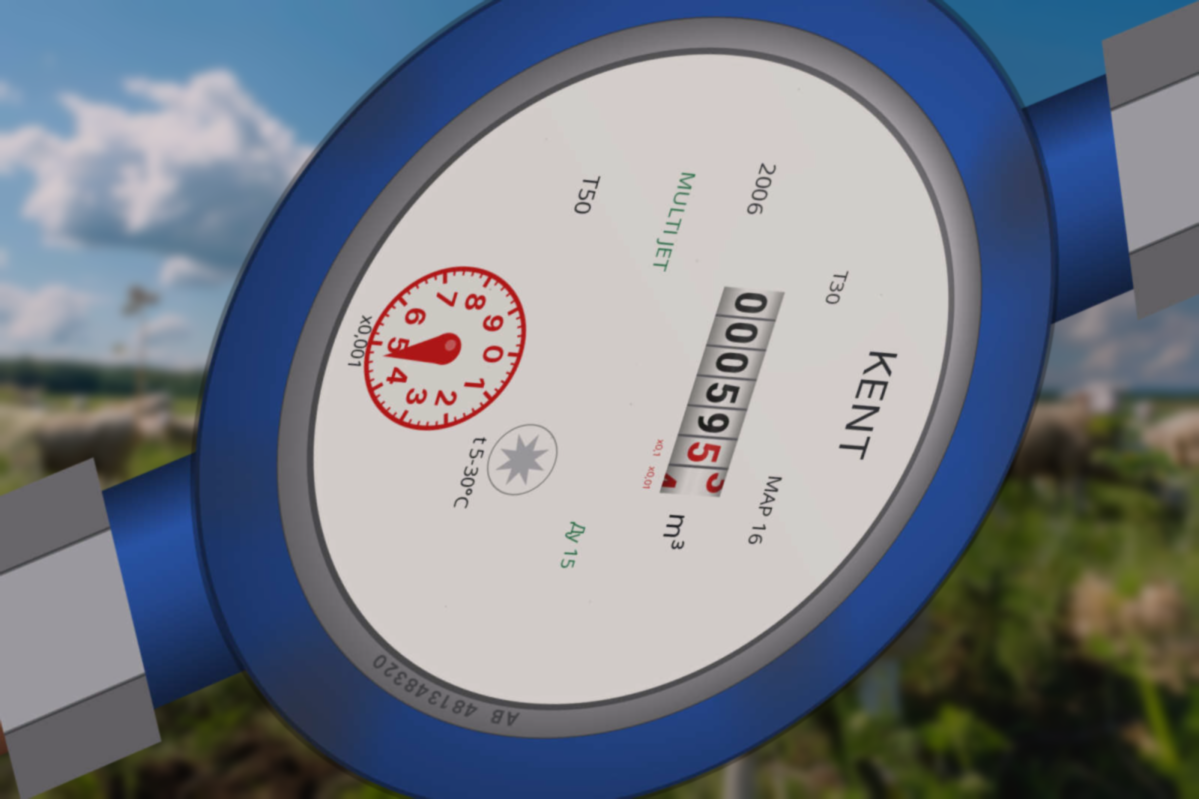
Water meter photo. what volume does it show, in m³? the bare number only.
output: 59.534
